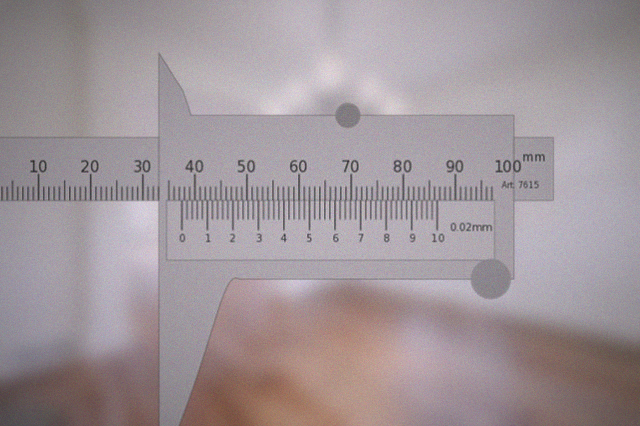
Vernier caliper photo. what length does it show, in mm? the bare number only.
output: 37.5
